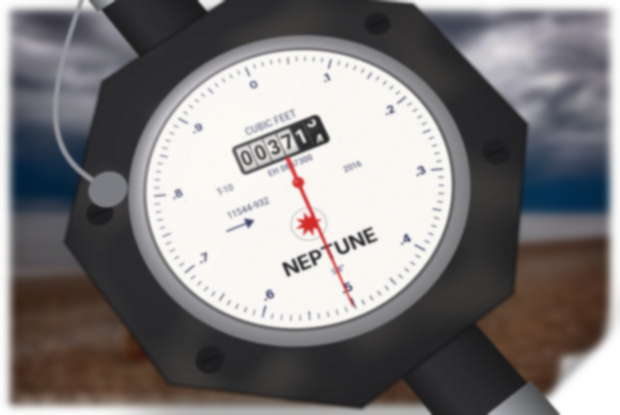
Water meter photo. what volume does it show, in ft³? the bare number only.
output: 3713.50
